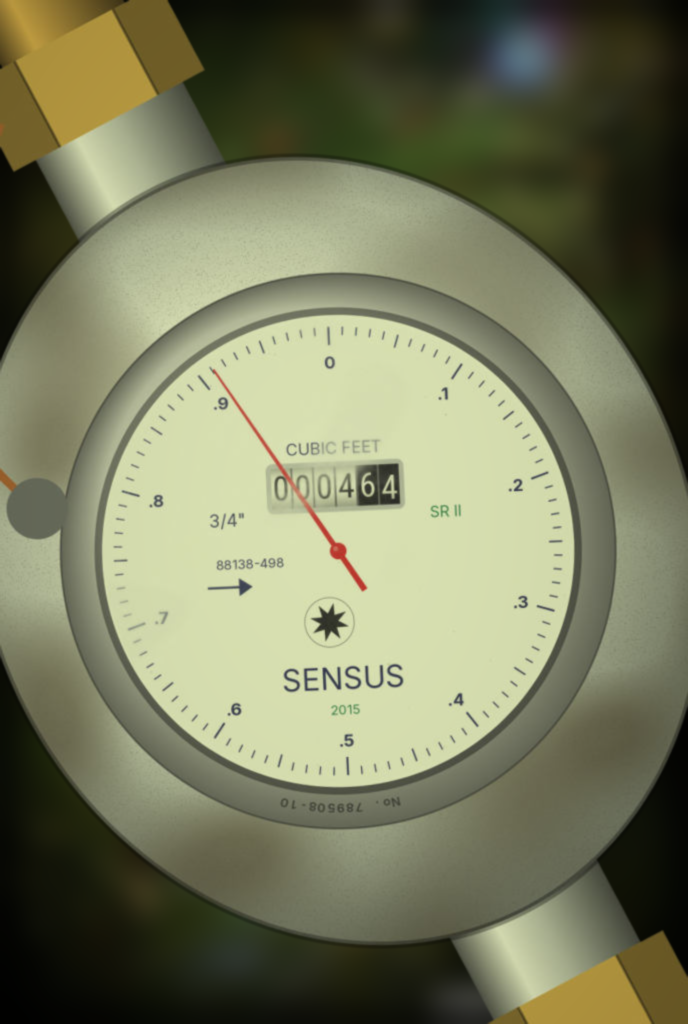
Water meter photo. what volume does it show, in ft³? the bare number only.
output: 463.91
